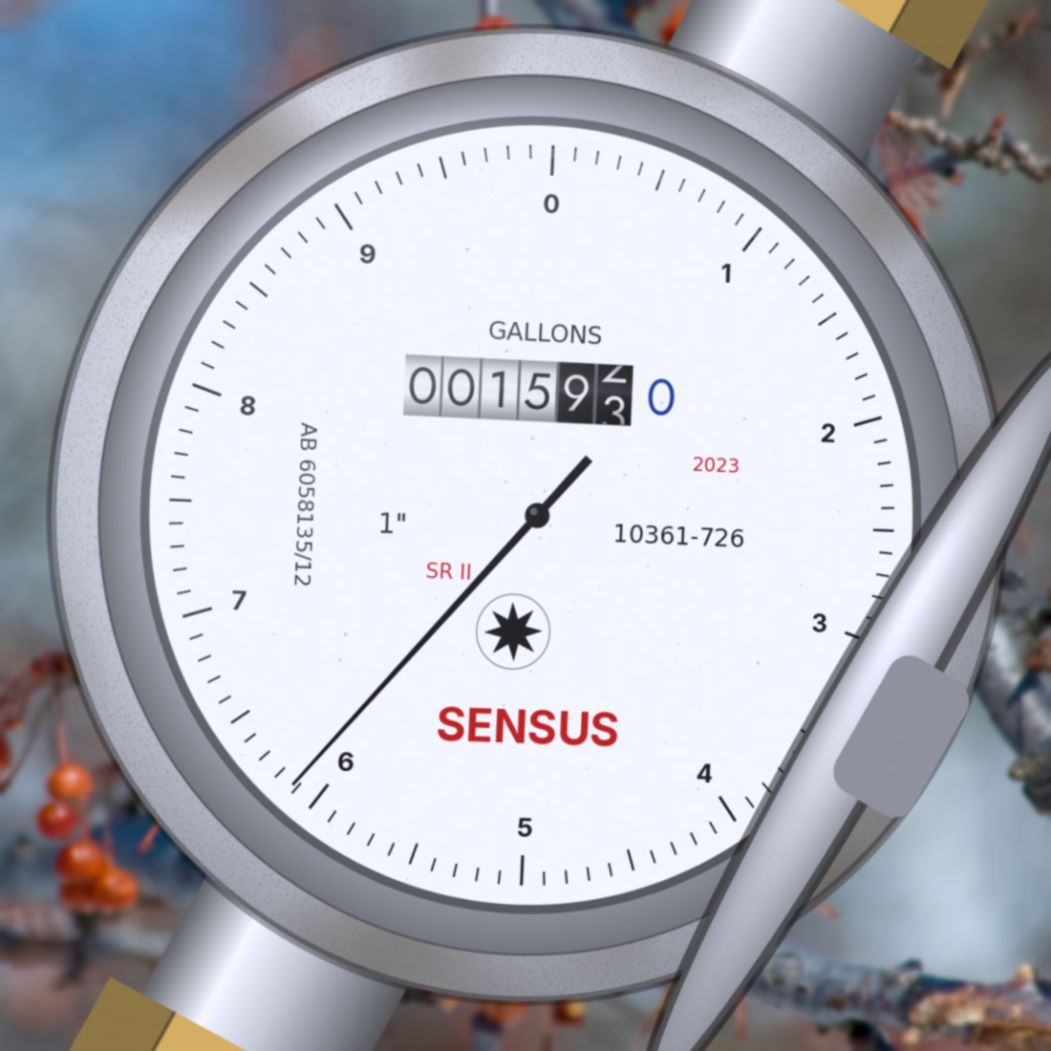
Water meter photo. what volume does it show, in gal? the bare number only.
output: 15926.1
